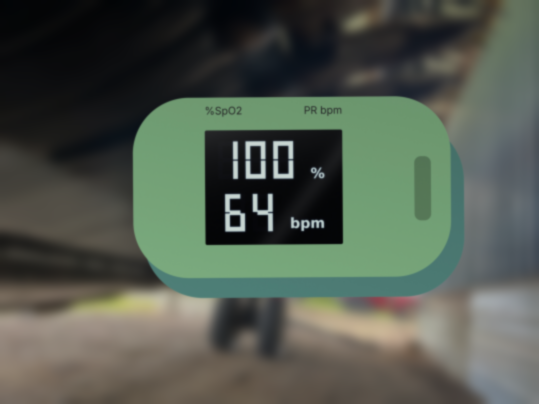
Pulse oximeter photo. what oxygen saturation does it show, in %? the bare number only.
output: 100
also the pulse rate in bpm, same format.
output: 64
